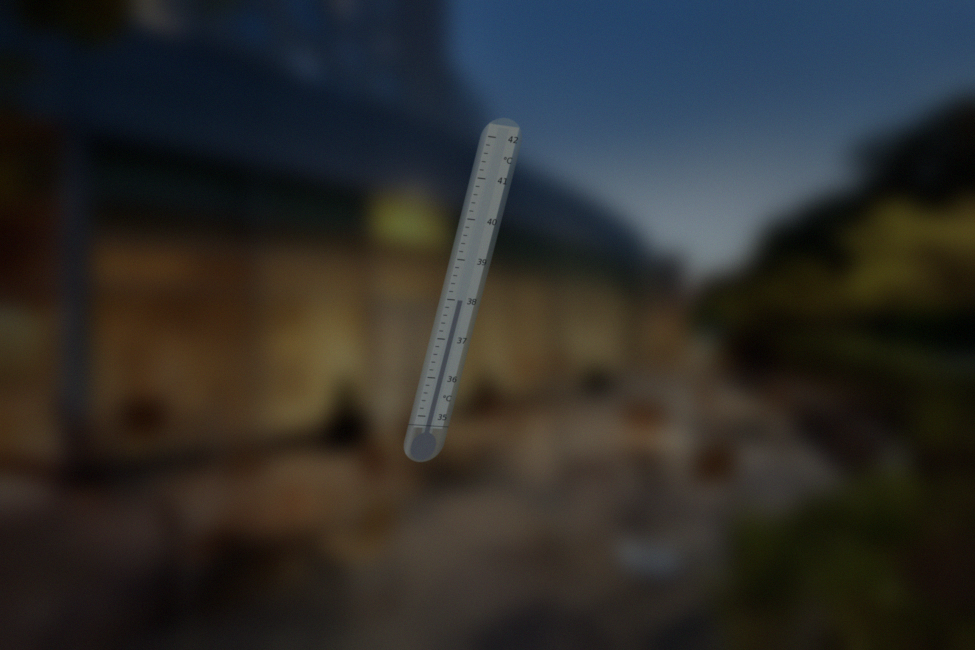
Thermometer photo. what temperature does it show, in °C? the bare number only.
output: 38
